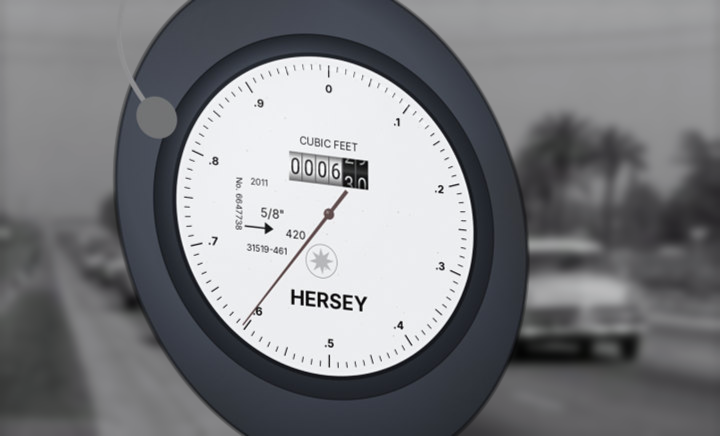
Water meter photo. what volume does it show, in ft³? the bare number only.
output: 629.60
